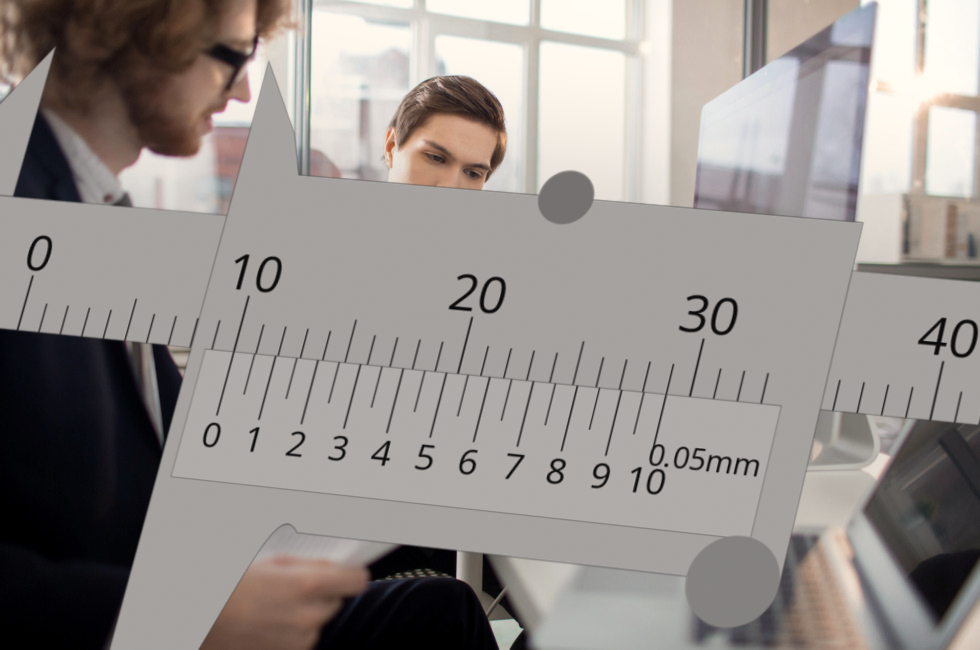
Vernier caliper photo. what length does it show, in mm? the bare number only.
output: 10.0
